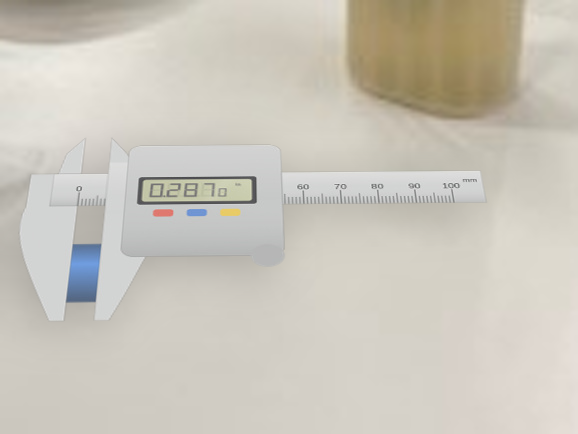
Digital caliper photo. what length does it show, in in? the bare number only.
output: 0.2870
